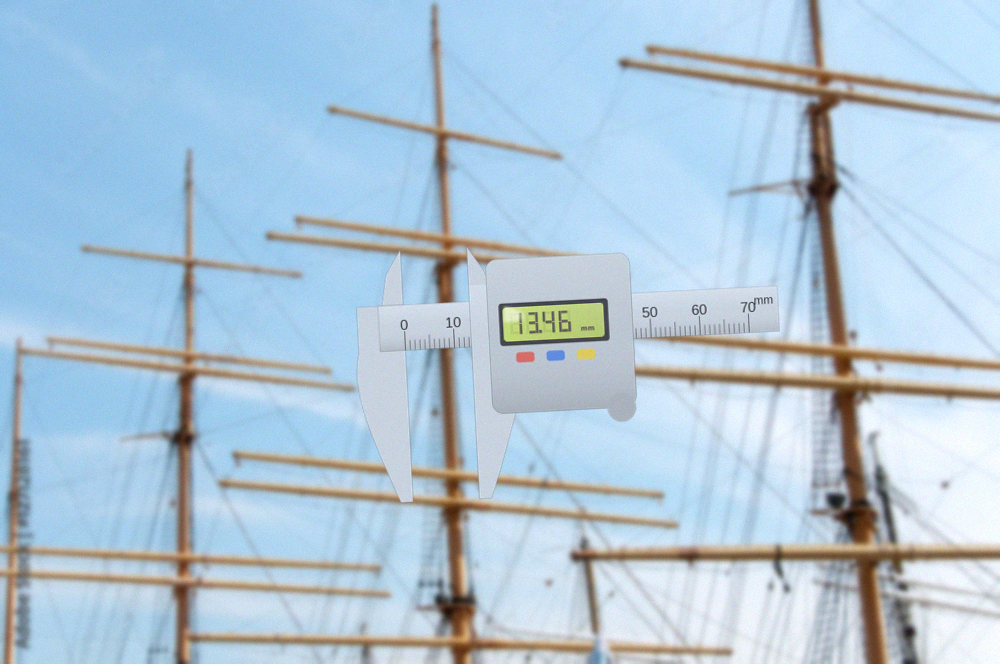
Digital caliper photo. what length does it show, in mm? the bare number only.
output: 13.46
